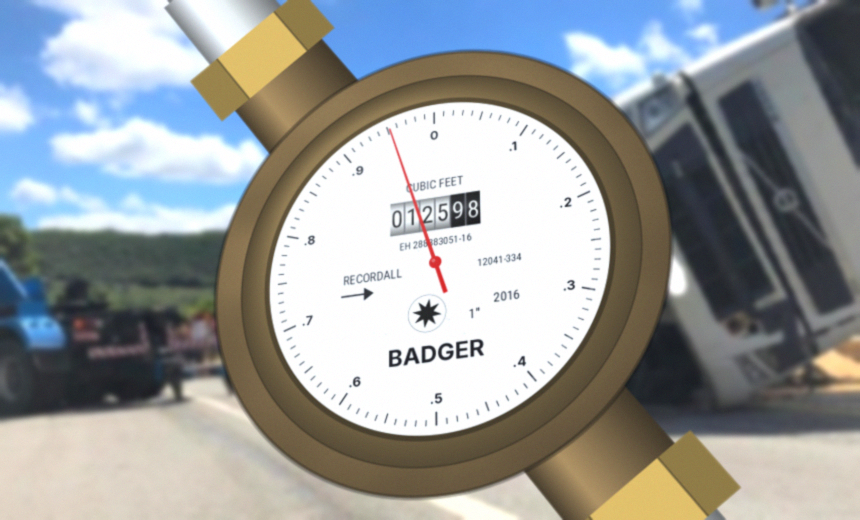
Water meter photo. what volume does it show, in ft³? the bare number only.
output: 12597.95
